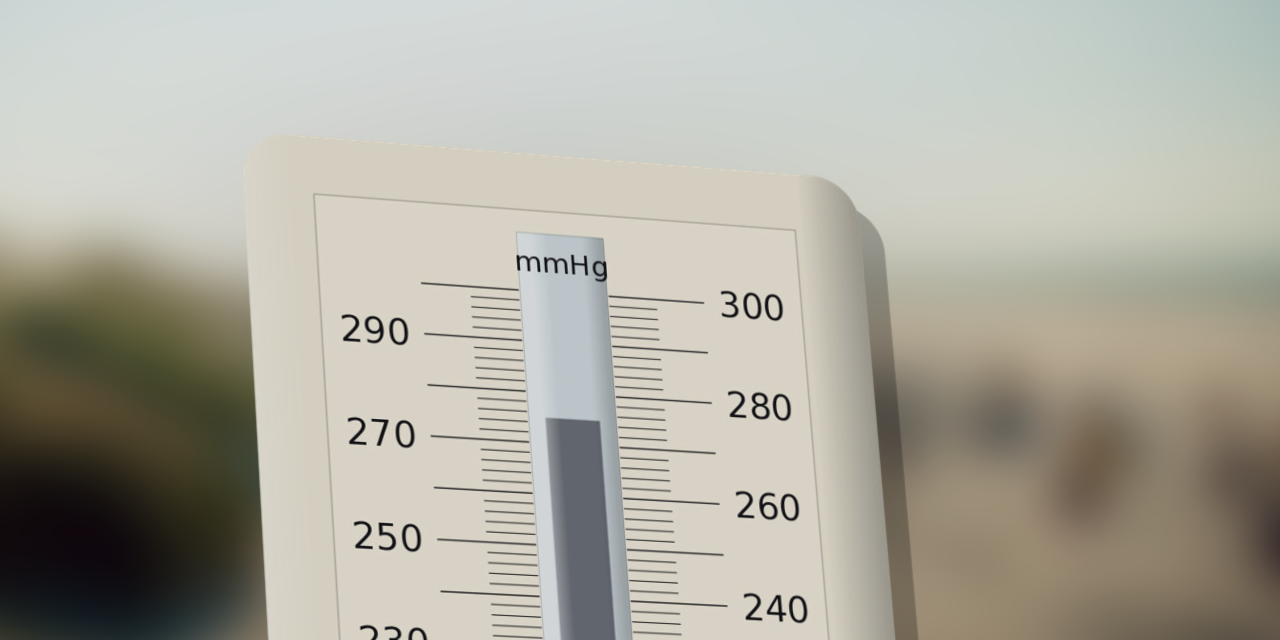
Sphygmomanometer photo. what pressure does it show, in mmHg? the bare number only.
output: 275
